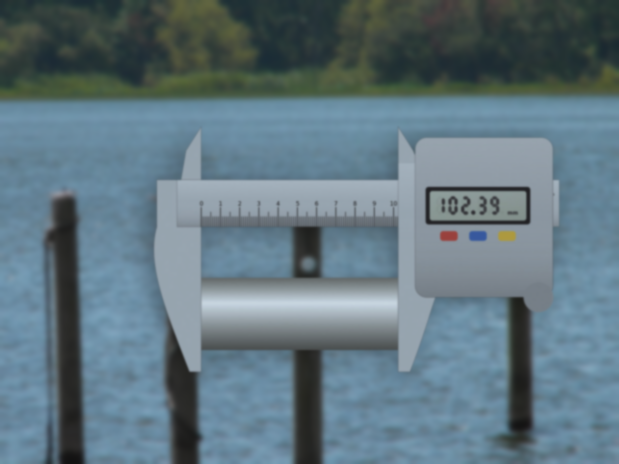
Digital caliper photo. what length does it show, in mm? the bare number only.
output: 102.39
